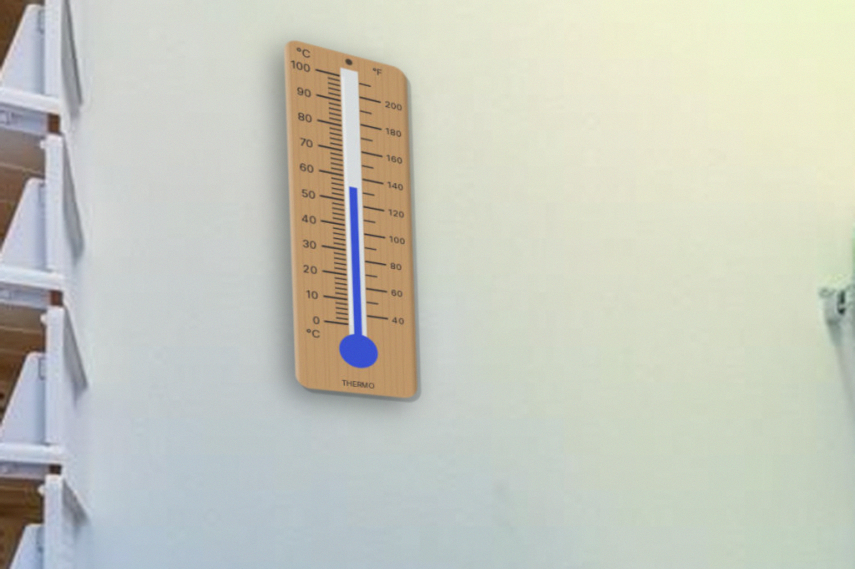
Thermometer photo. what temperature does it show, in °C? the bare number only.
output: 56
